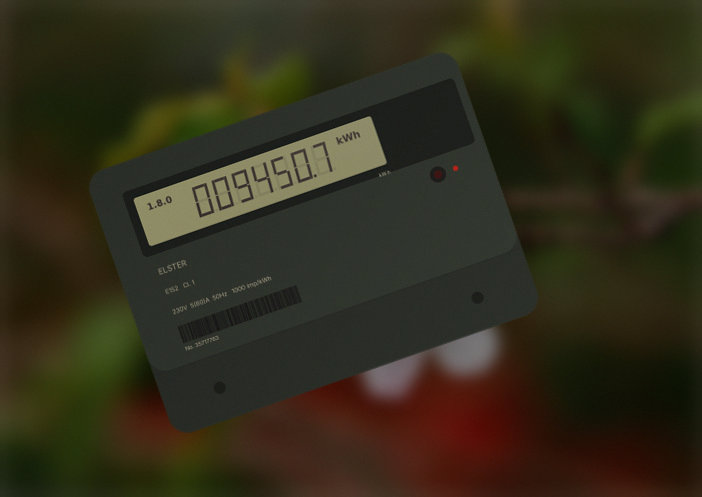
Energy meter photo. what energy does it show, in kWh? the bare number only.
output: 9450.7
